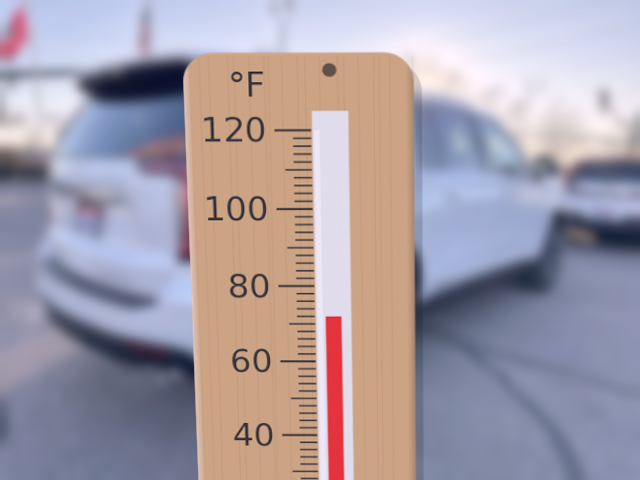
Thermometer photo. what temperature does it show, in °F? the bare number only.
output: 72
